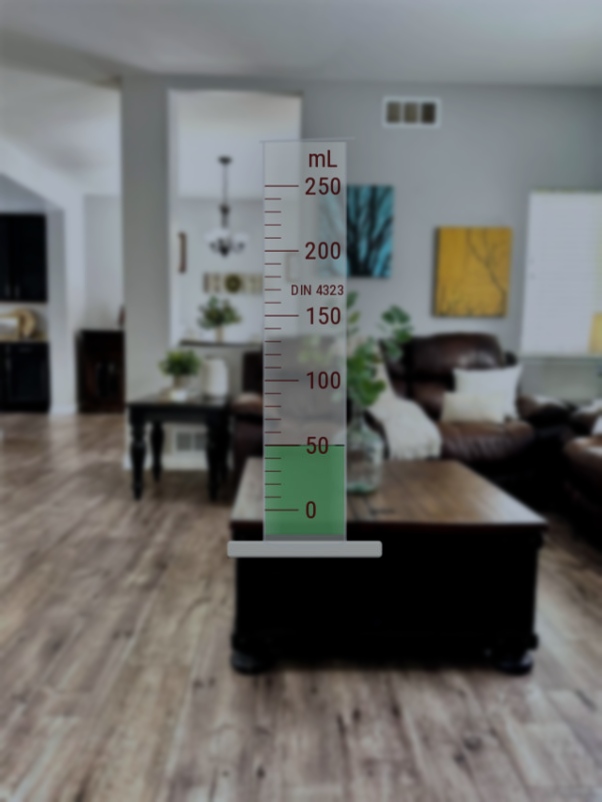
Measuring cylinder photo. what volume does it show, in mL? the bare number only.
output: 50
